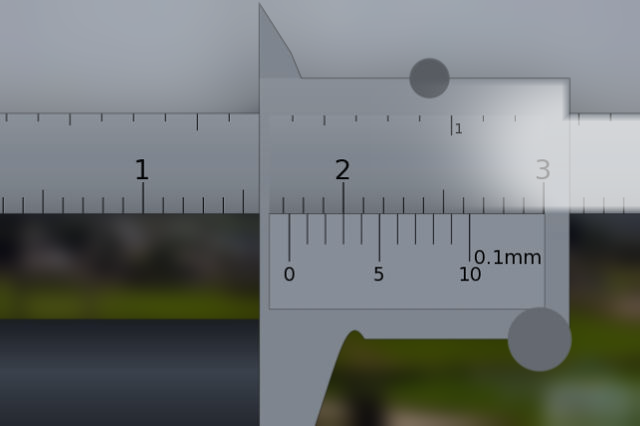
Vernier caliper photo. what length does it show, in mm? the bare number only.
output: 17.3
